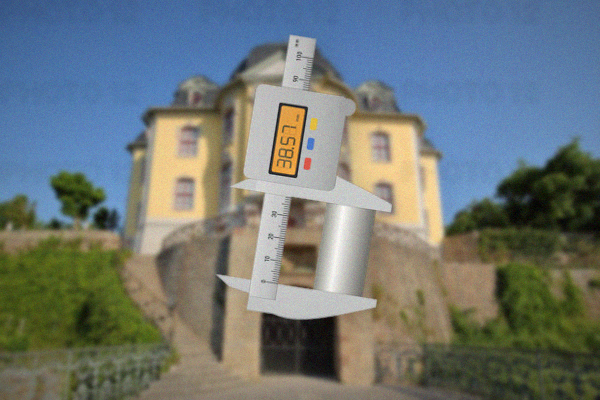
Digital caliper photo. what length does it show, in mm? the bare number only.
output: 38.57
